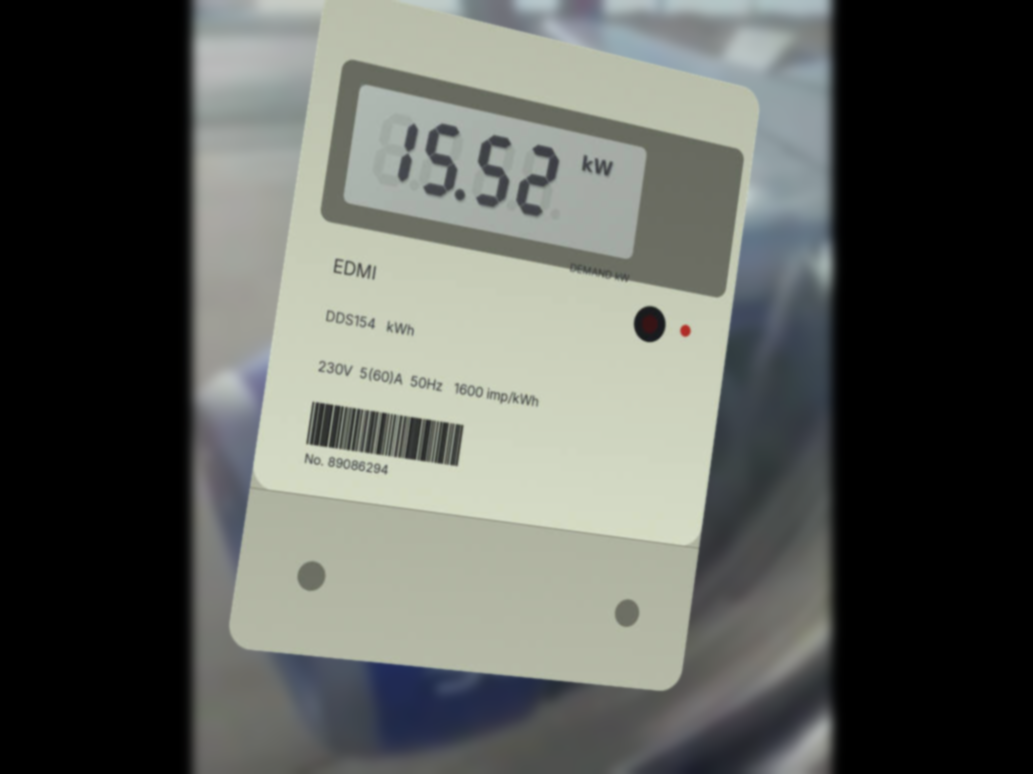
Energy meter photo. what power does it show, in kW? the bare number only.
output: 15.52
